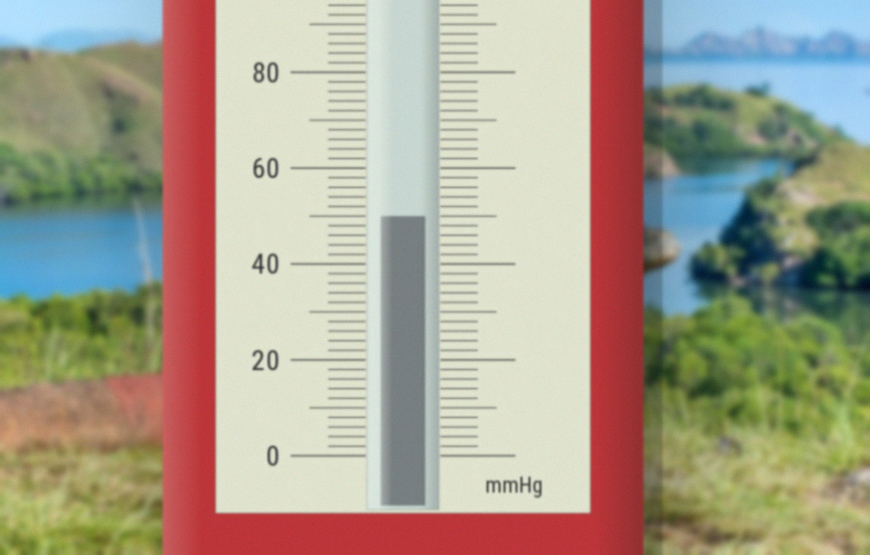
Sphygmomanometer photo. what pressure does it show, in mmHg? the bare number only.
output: 50
